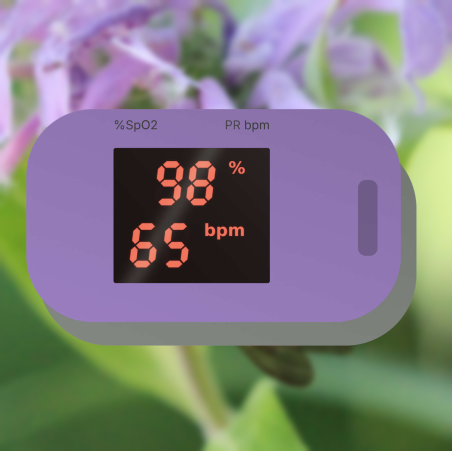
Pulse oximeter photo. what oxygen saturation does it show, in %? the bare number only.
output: 98
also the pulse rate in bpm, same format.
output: 65
